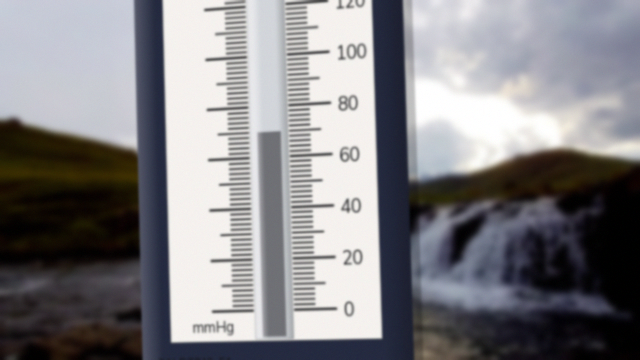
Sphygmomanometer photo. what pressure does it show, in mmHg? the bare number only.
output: 70
